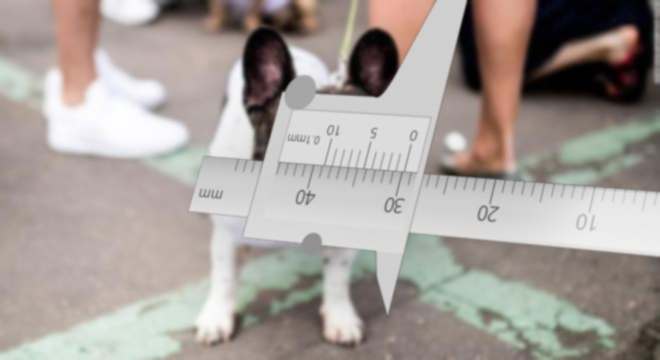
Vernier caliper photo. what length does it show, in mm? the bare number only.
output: 29.8
